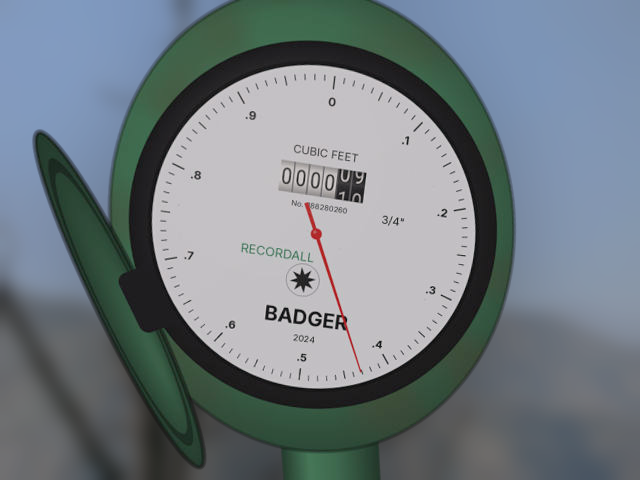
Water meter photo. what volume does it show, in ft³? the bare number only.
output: 9.43
